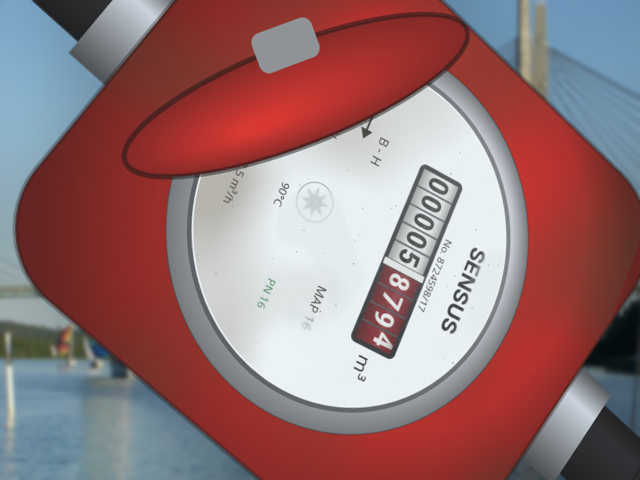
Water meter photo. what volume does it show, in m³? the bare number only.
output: 5.8794
